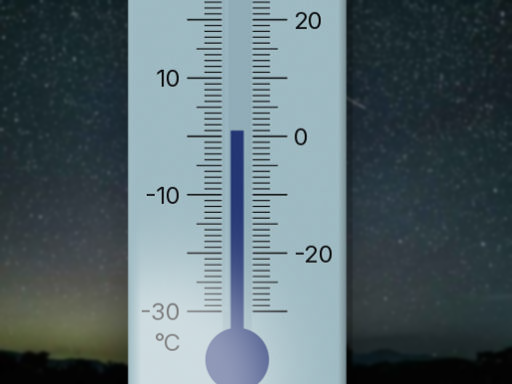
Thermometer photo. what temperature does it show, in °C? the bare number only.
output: 1
